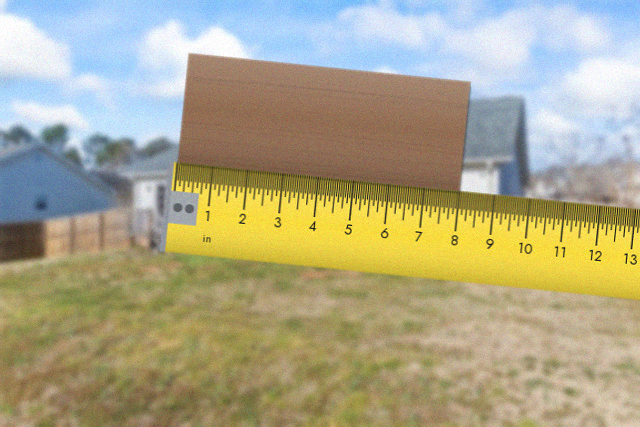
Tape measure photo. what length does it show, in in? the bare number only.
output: 8
